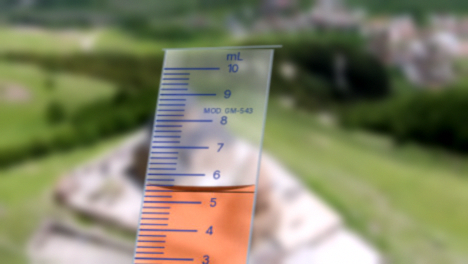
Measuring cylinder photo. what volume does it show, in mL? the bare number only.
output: 5.4
